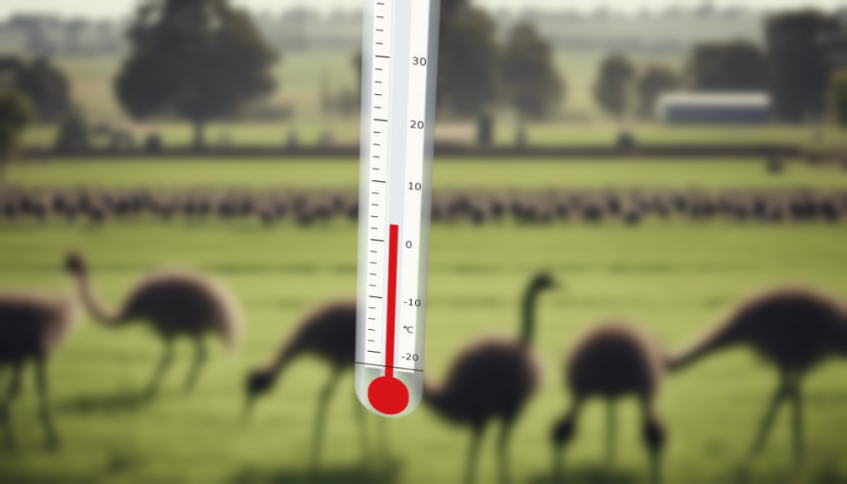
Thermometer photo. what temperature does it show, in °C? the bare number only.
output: 3
